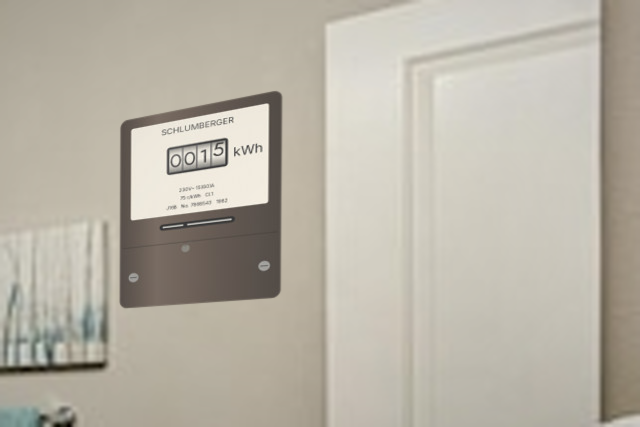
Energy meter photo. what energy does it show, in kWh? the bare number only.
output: 15
